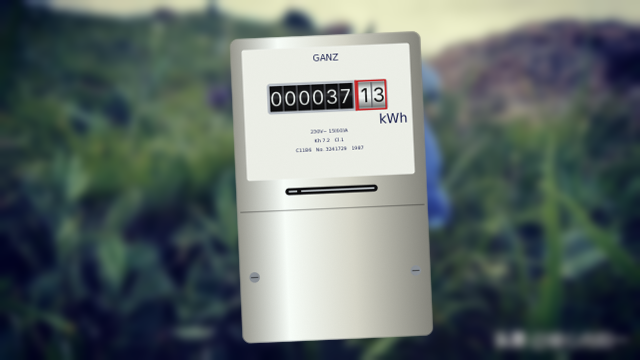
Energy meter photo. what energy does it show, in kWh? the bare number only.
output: 37.13
